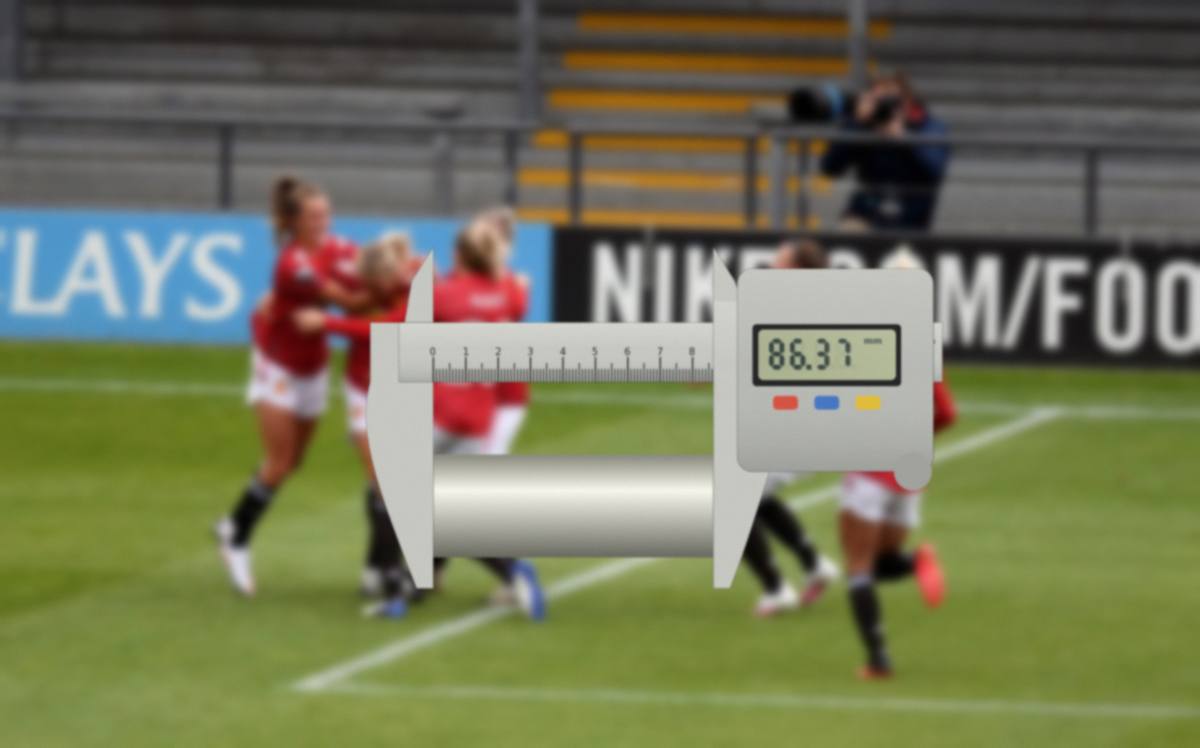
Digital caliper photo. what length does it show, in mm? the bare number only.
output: 86.37
